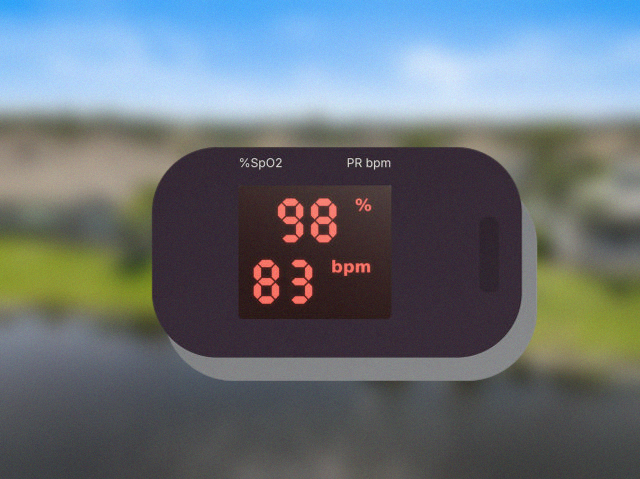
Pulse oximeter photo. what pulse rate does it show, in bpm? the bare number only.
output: 83
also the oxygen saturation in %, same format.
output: 98
